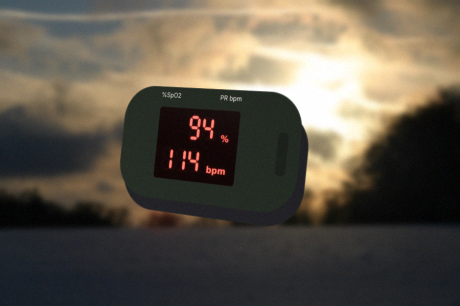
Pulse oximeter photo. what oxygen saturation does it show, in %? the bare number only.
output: 94
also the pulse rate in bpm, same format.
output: 114
